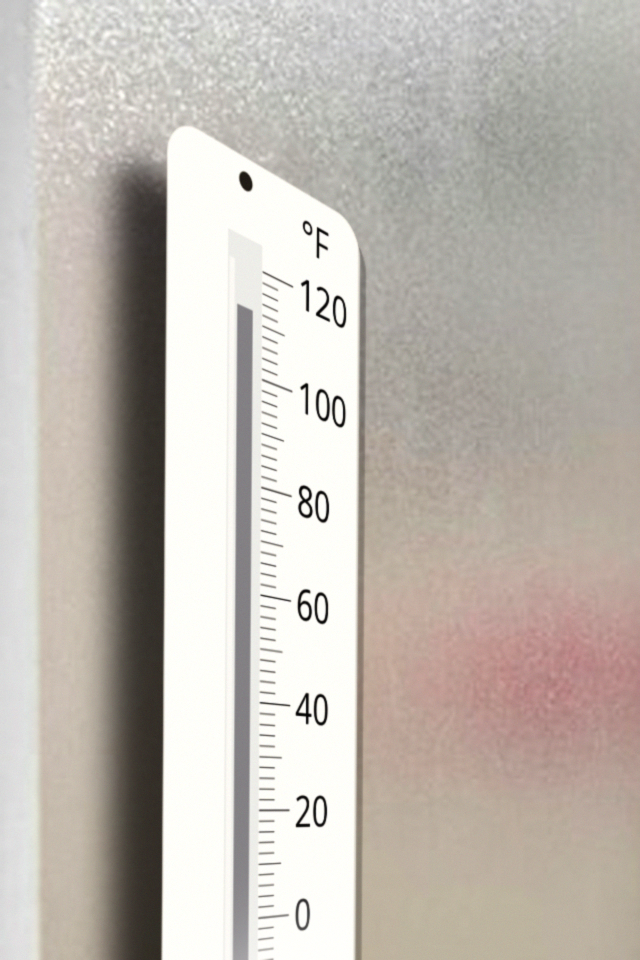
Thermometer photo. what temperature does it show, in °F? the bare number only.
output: 112
